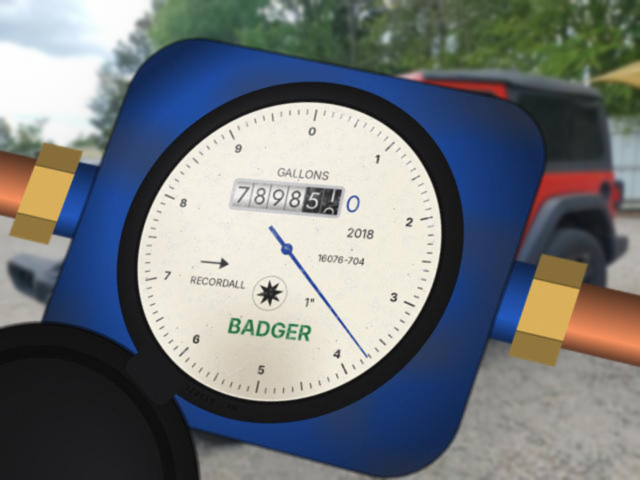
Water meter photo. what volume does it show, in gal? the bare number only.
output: 7898513.7
